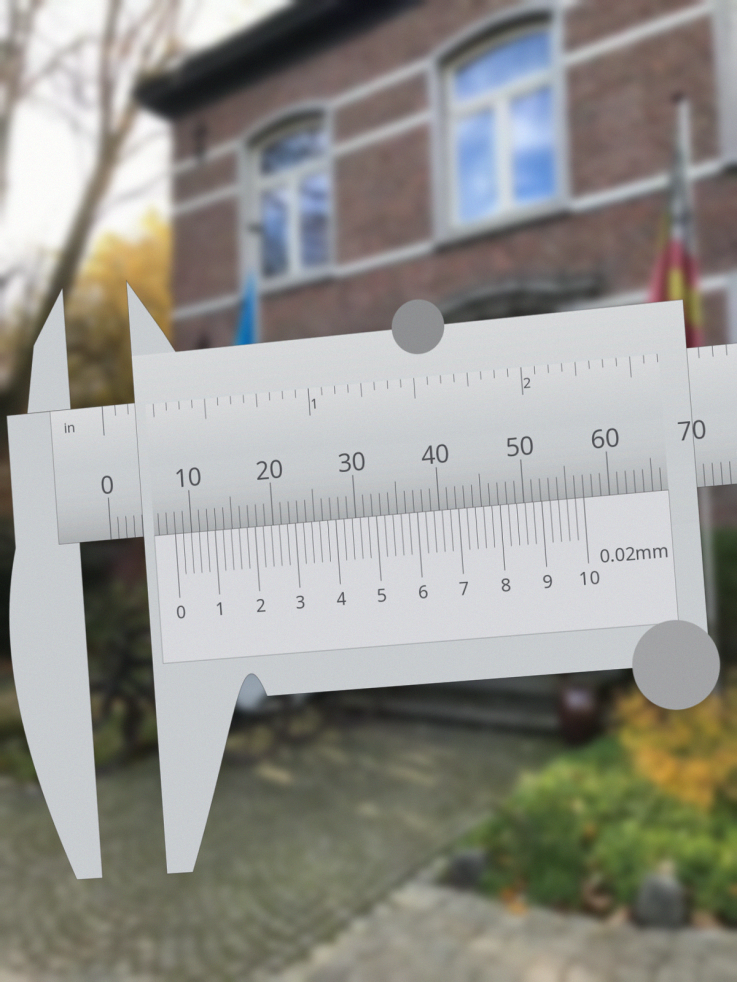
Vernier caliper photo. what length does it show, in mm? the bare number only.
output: 8.0
